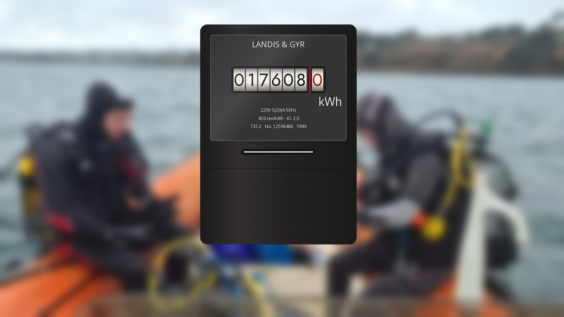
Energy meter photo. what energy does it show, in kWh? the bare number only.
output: 17608.0
